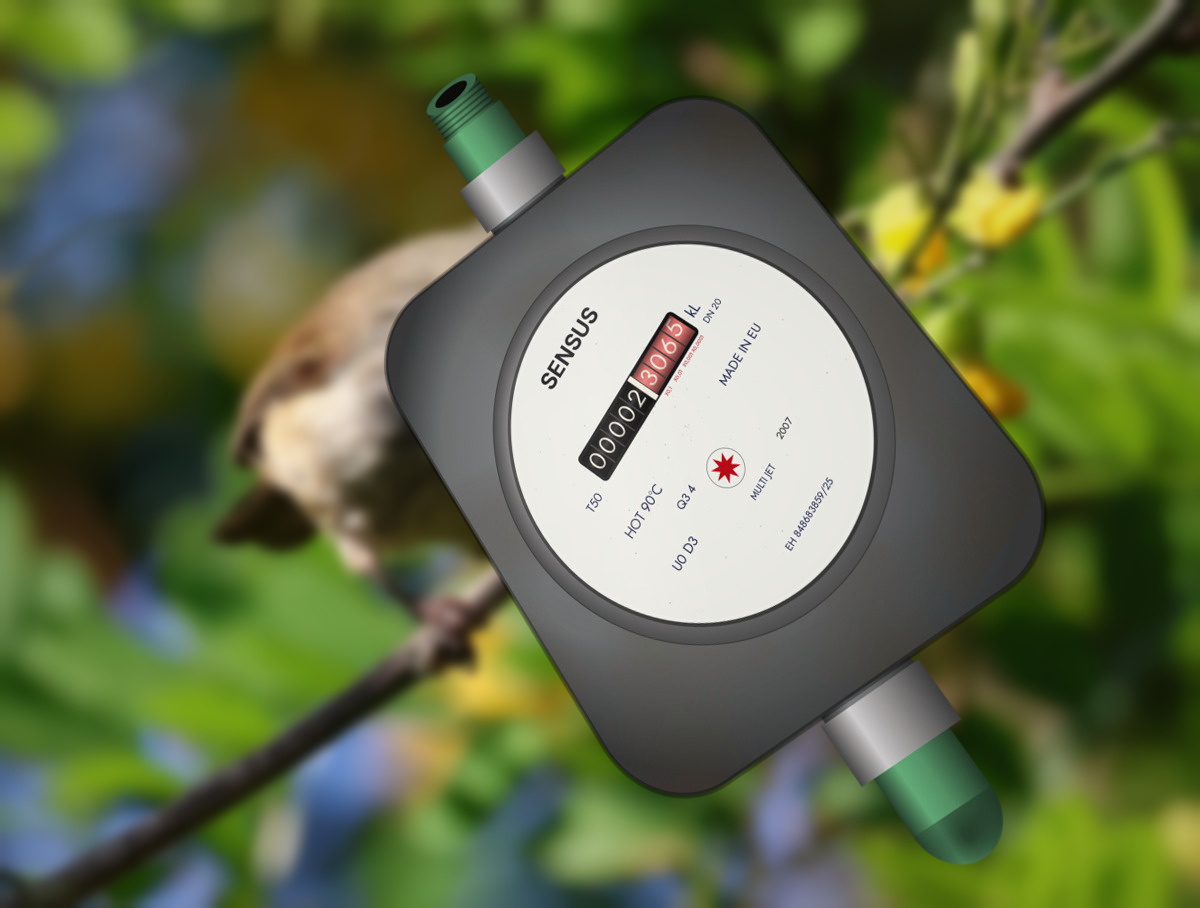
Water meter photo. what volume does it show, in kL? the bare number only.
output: 2.3065
